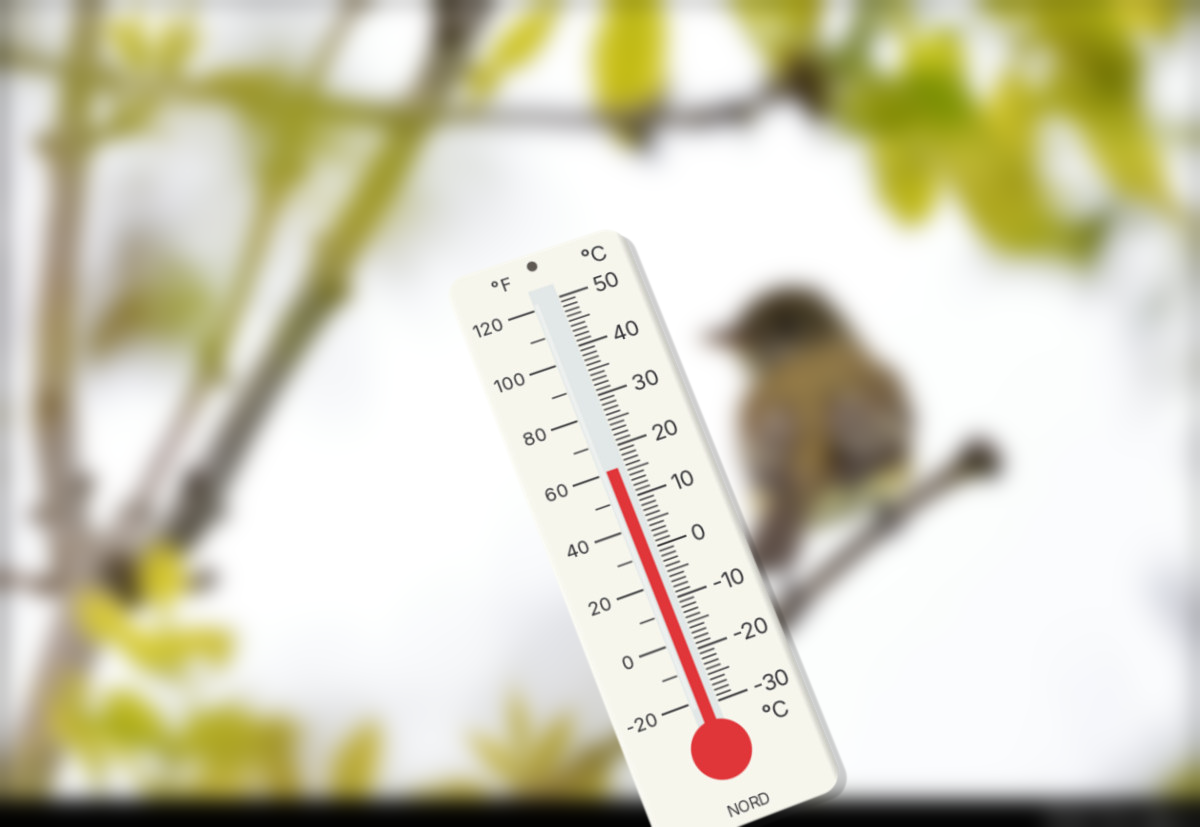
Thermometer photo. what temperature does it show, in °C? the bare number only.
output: 16
